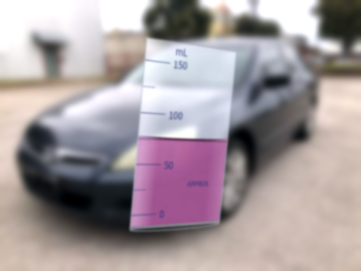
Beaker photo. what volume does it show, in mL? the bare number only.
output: 75
